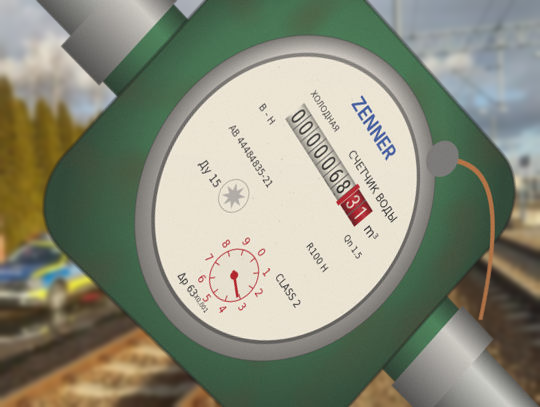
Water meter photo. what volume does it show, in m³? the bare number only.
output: 68.313
